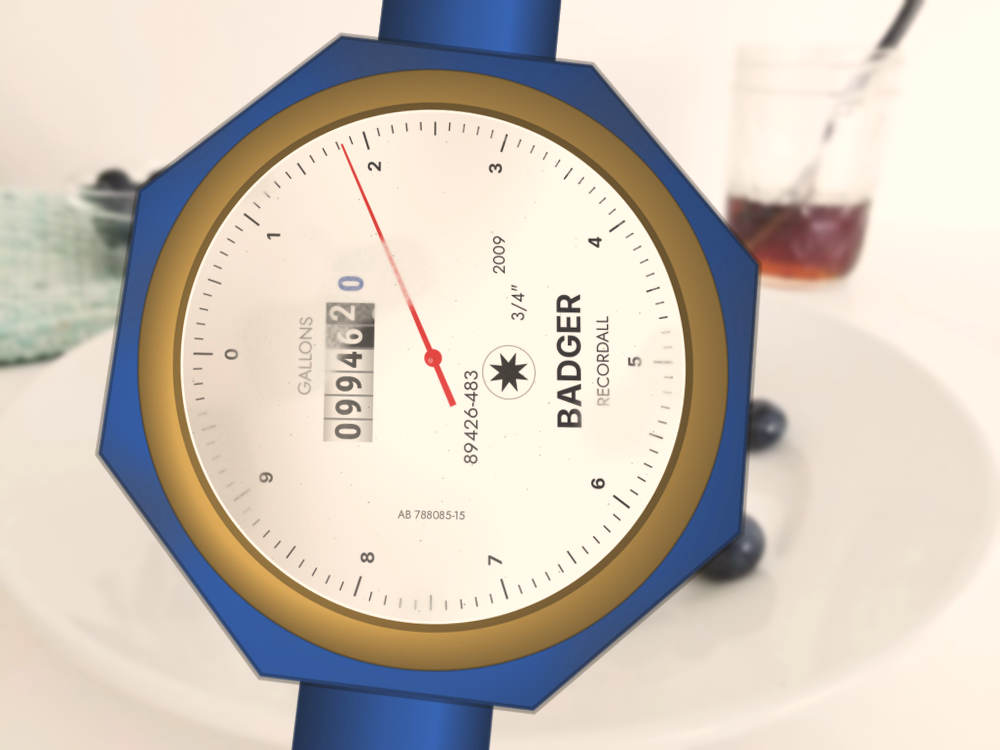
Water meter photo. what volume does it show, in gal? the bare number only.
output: 994621.8
